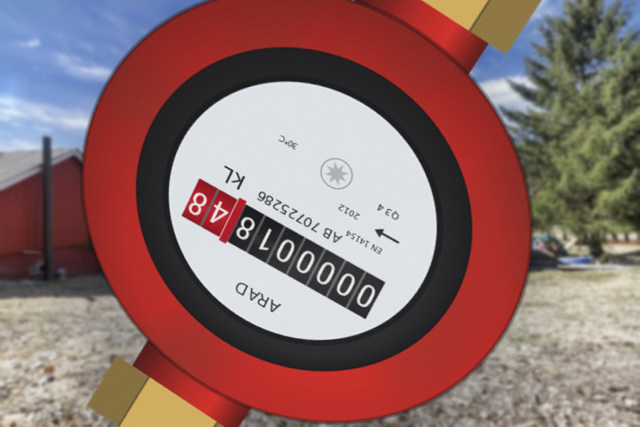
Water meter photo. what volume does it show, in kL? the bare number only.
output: 18.48
